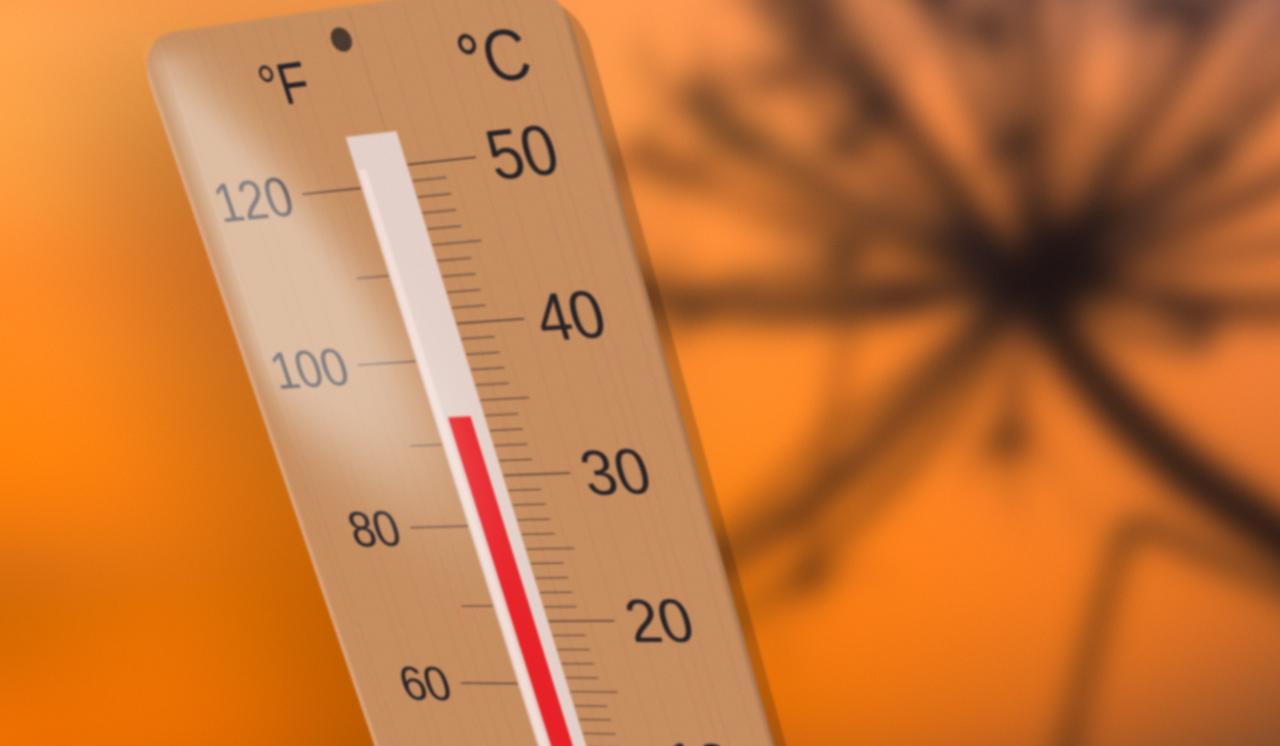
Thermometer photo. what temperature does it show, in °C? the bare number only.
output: 34
